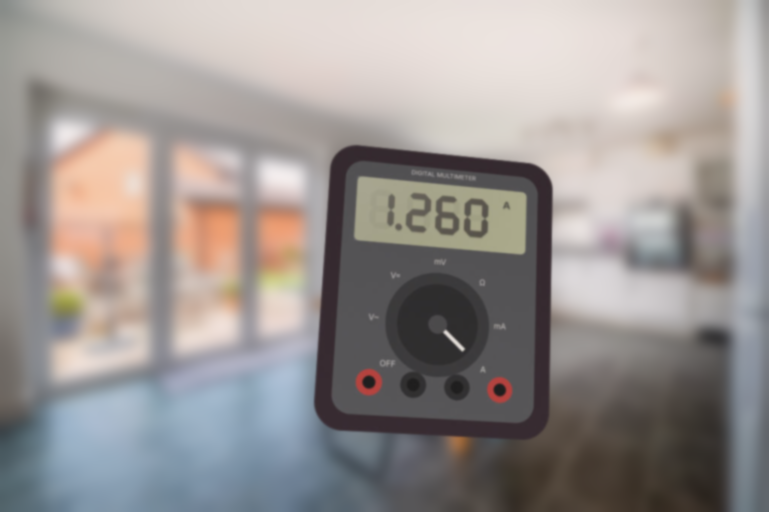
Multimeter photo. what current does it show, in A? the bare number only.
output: 1.260
